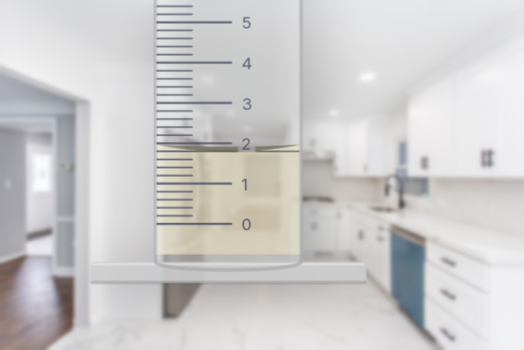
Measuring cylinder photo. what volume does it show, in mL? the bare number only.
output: 1.8
